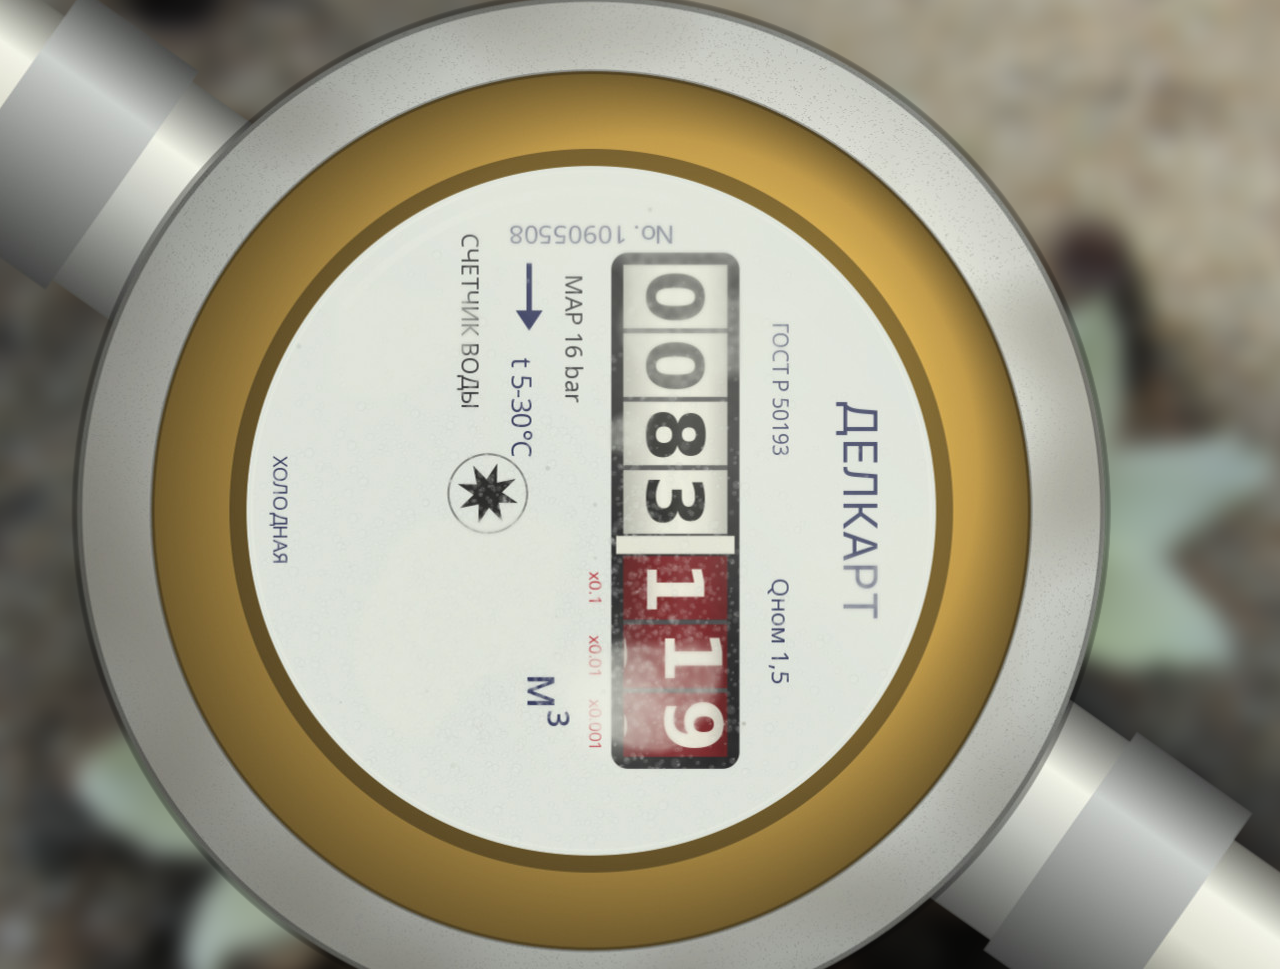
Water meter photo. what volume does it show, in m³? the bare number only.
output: 83.119
